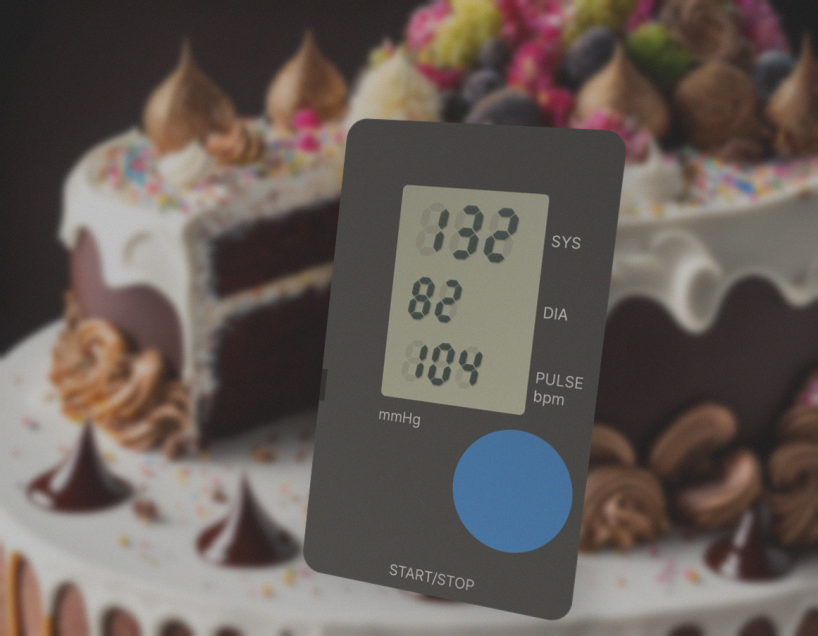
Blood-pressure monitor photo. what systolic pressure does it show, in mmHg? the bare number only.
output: 132
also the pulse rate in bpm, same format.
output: 104
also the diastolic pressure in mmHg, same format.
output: 82
